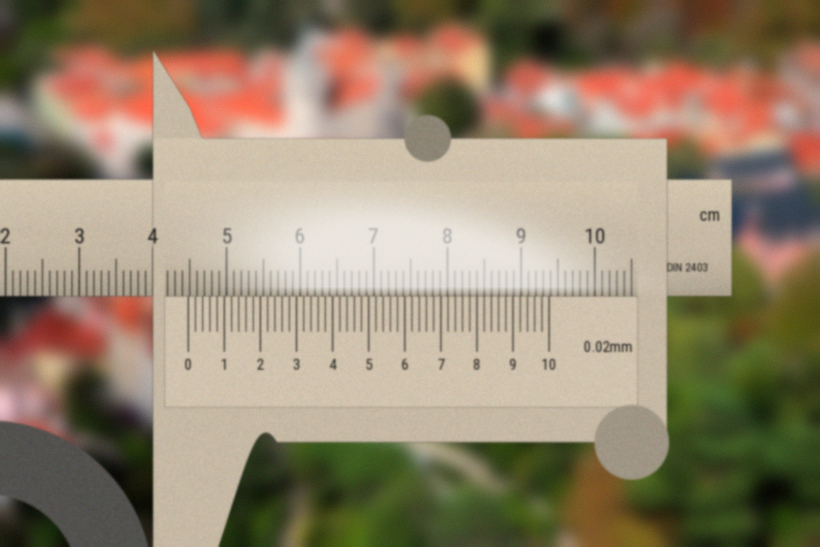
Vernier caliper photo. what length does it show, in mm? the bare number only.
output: 44.8
